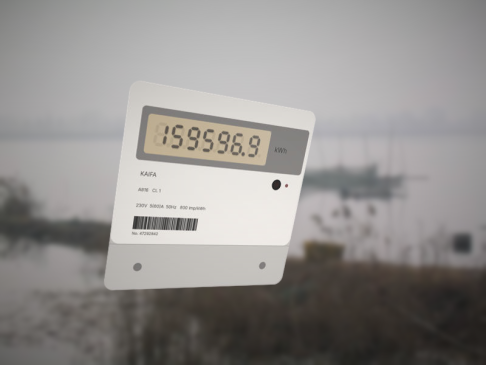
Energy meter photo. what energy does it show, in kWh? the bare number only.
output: 159596.9
